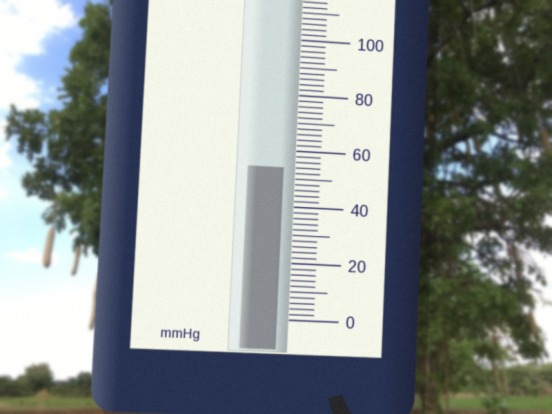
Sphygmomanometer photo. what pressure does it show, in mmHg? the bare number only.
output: 54
